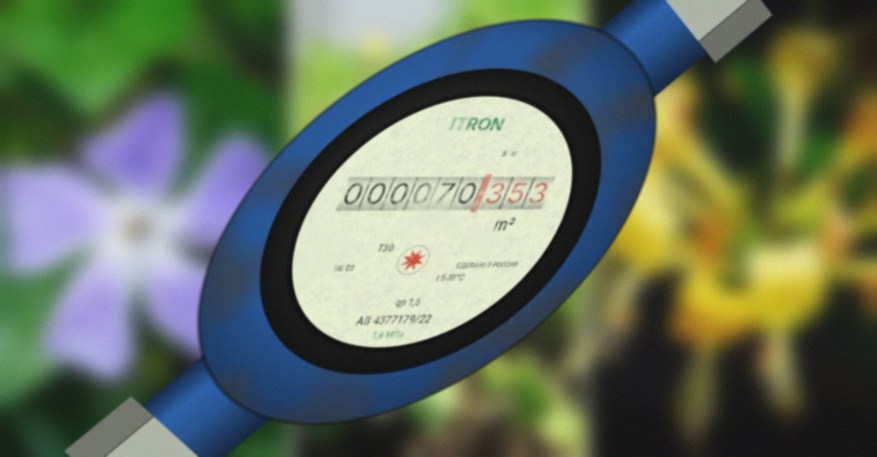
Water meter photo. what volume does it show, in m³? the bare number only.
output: 70.353
